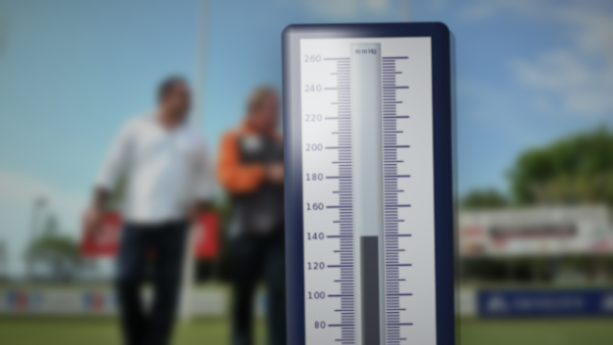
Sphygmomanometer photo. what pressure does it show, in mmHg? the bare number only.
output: 140
